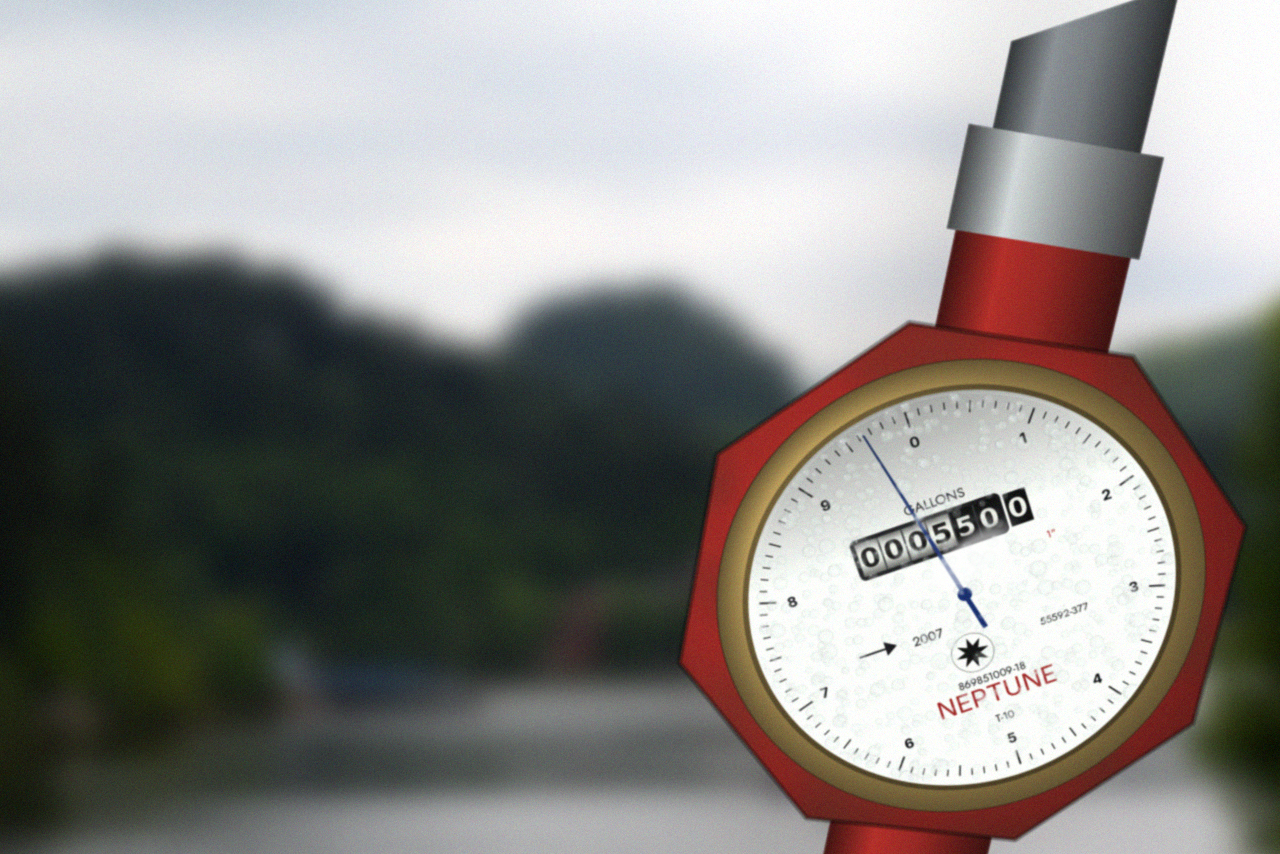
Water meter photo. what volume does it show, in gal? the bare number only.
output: 5499.6
